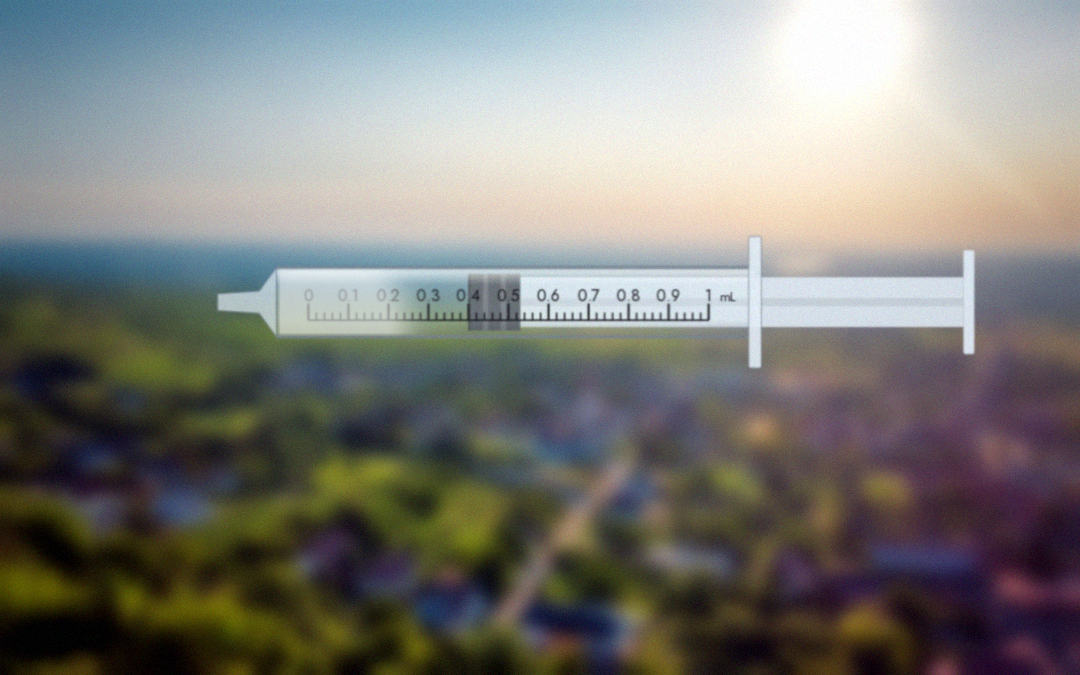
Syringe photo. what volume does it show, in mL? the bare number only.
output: 0.4
